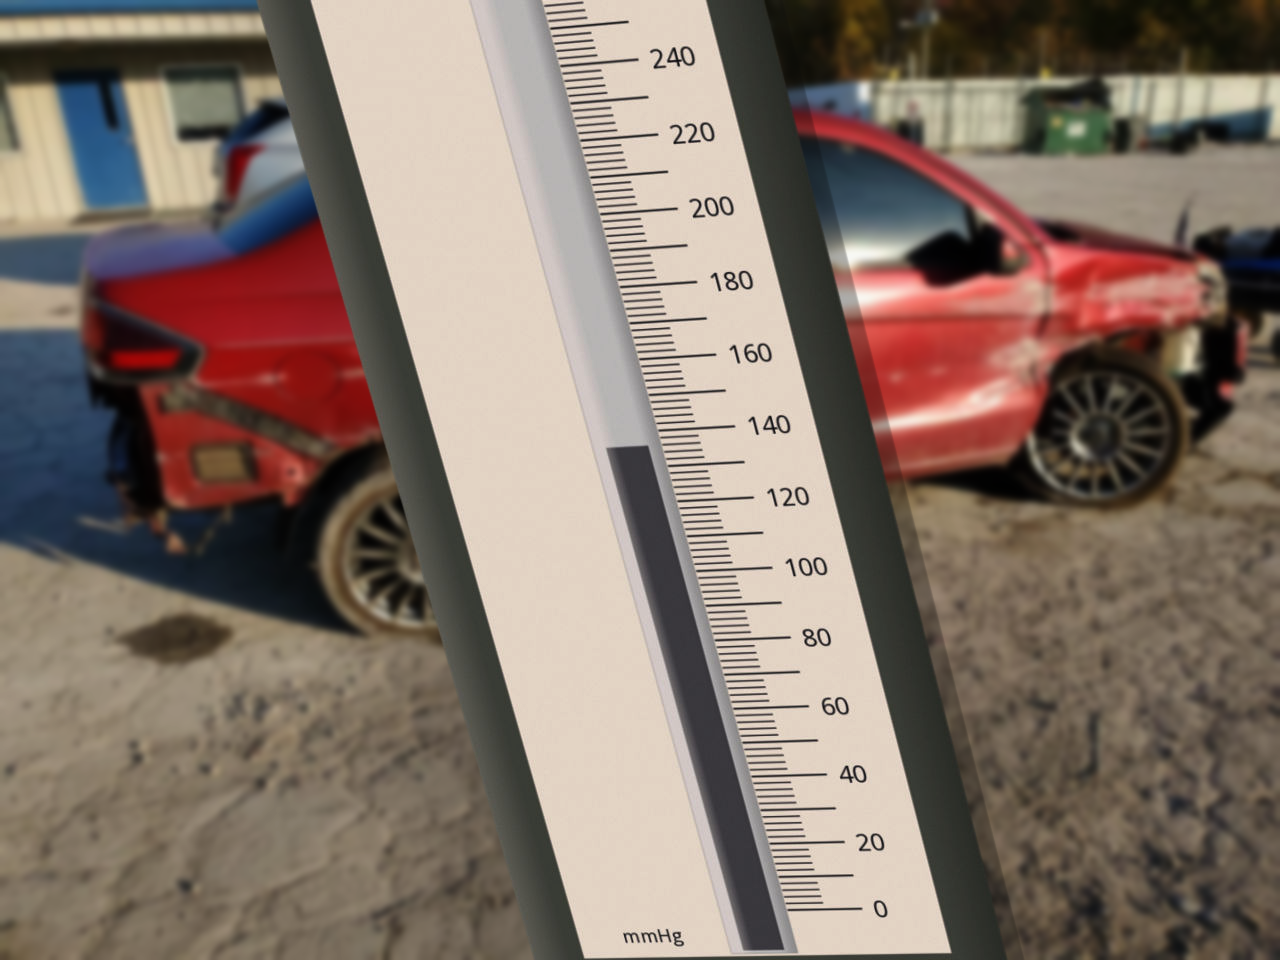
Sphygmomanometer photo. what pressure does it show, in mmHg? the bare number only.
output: 136
